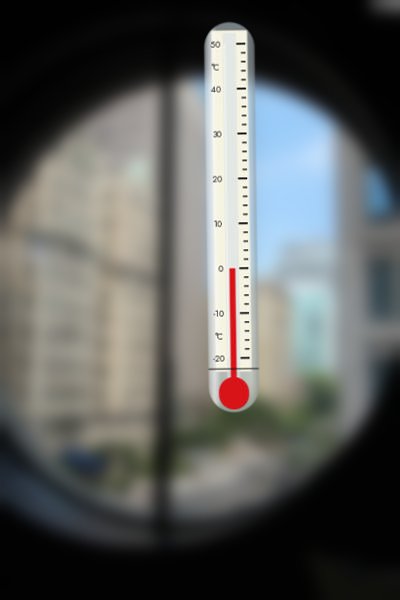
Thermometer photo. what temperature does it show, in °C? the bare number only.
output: 0
